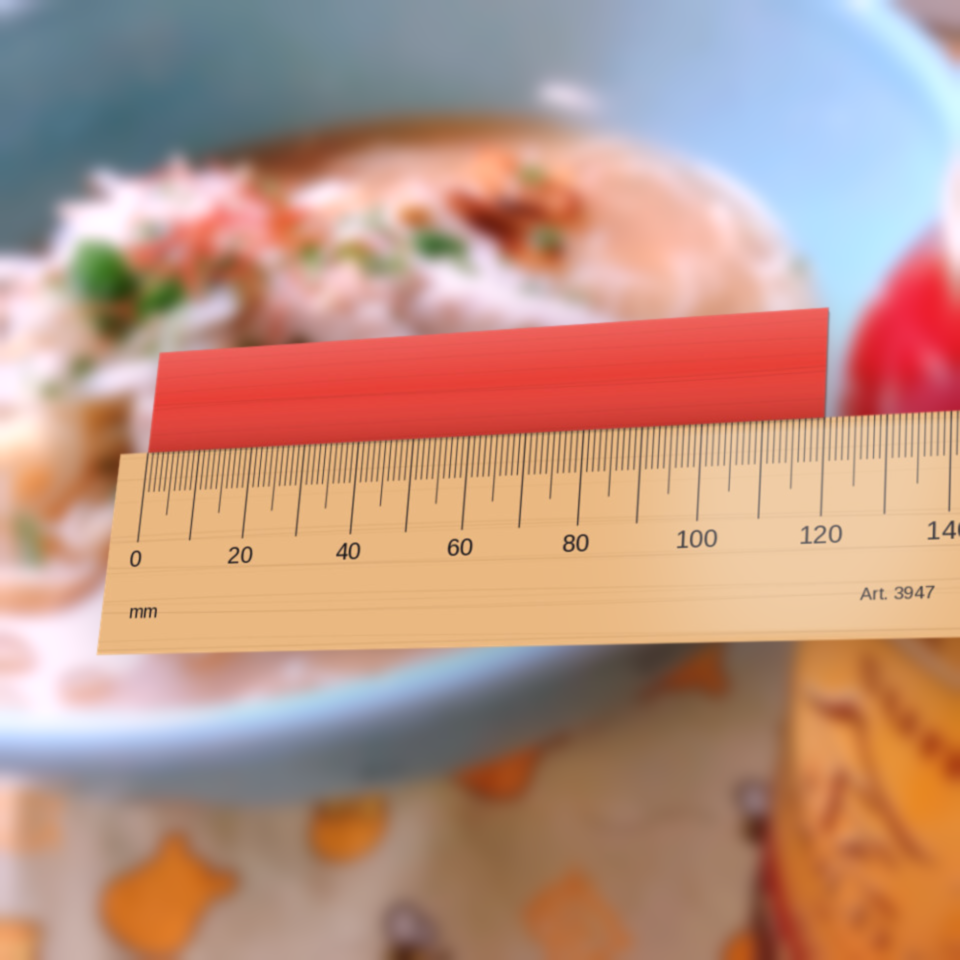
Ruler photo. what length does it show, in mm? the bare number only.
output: 120
